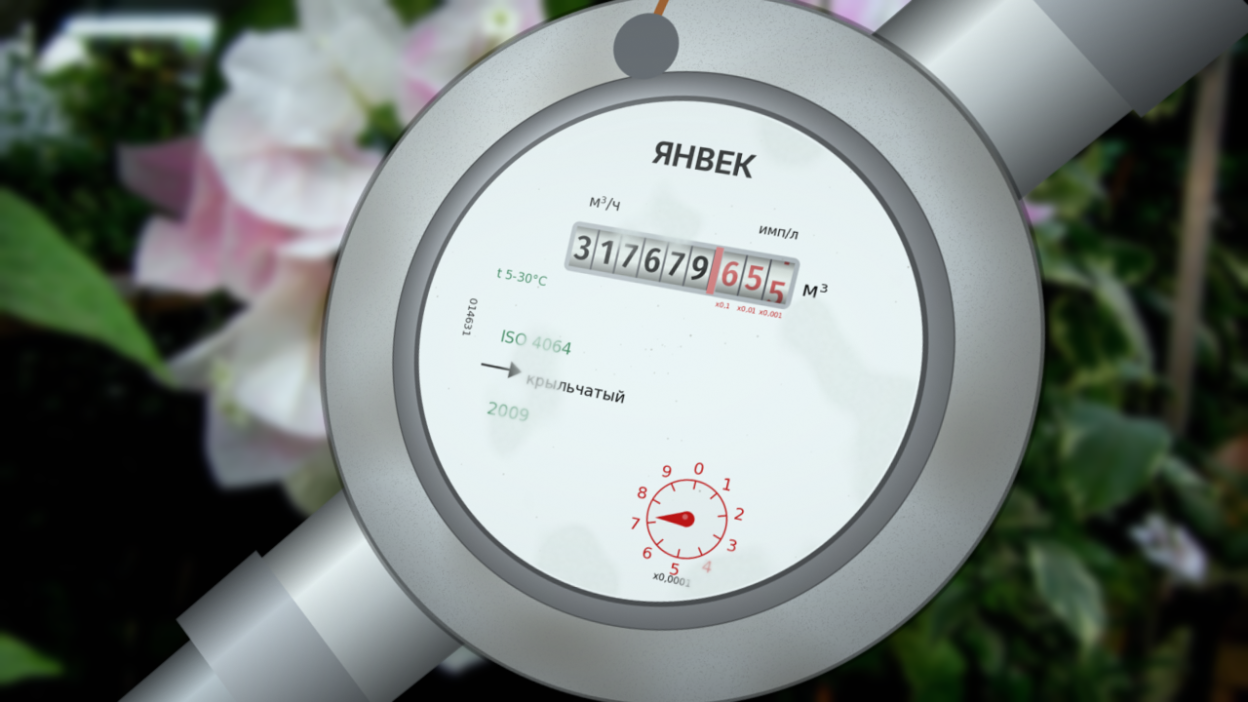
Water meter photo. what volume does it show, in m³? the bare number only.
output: 317679.6547
